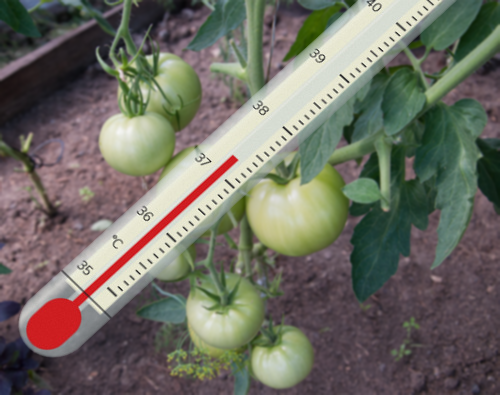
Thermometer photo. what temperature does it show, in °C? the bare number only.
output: 37.3
